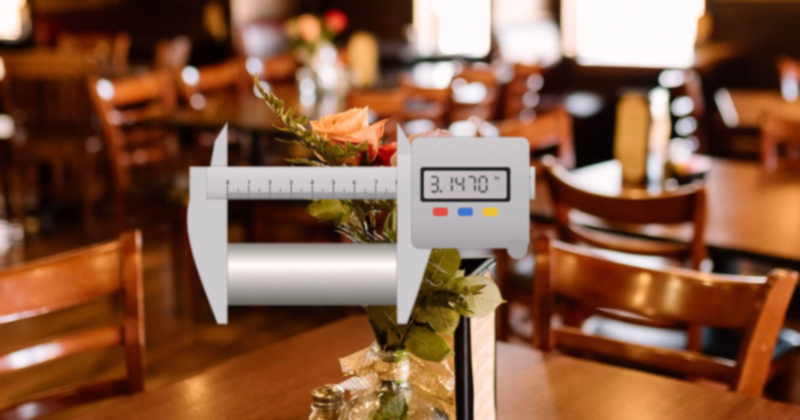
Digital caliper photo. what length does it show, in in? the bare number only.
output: 3.1470
